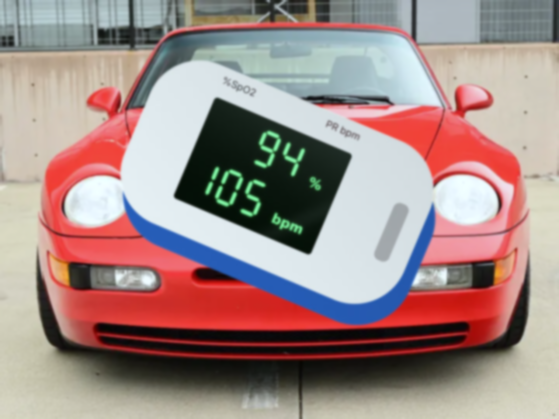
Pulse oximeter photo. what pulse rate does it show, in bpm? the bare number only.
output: 105
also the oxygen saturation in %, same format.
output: 94
